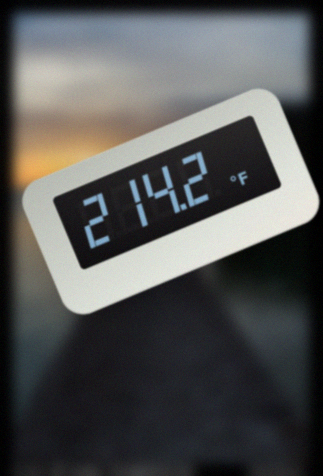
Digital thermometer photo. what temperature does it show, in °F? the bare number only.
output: 214.2
